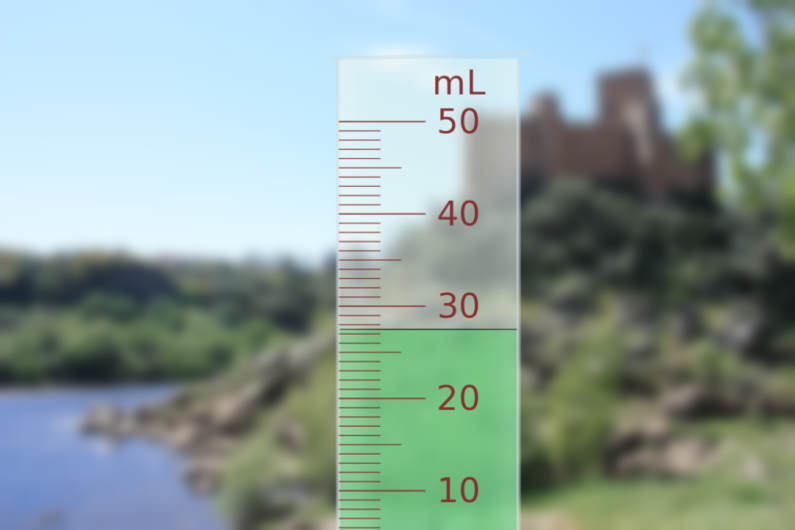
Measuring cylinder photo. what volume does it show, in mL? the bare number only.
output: 27.5
